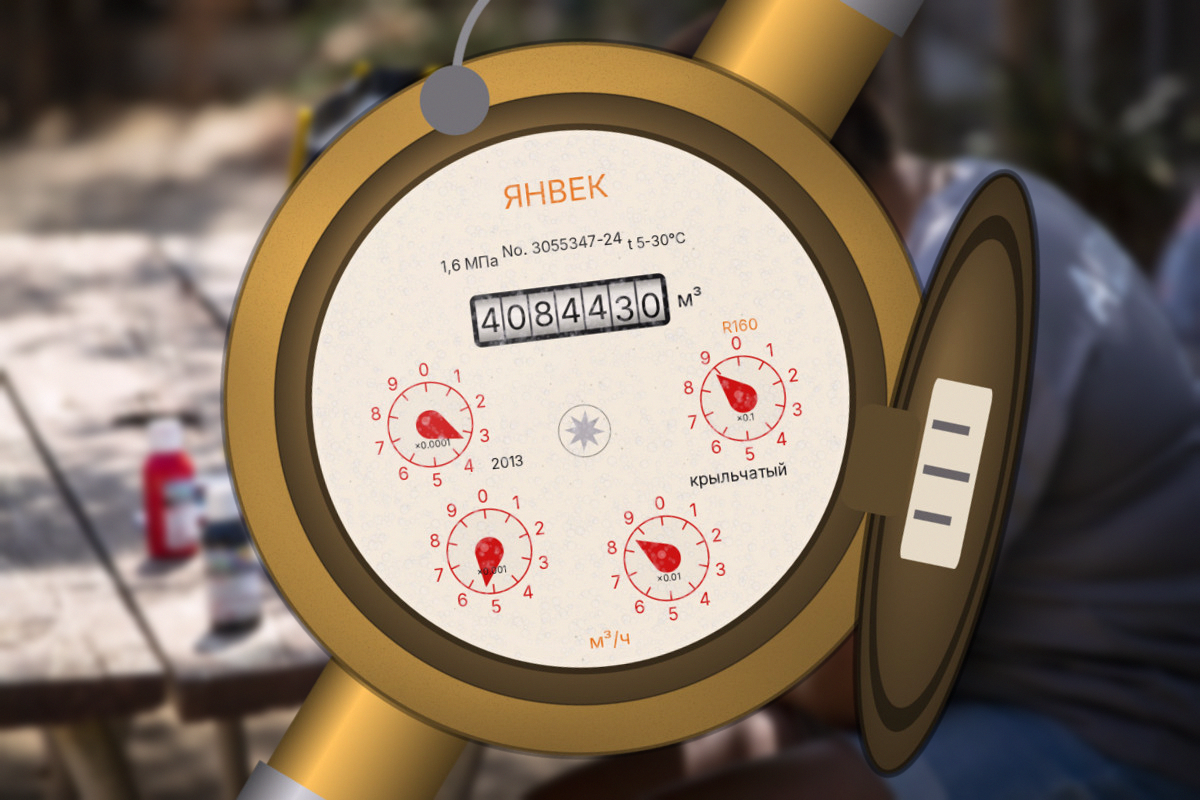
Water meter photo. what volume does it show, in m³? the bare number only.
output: 4084429.8853
